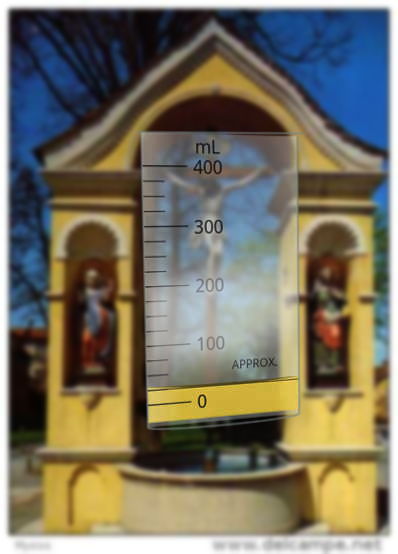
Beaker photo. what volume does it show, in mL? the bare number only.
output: 25
